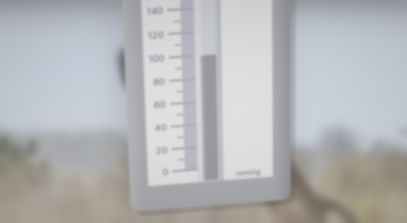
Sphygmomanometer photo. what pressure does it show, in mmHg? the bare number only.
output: 100
